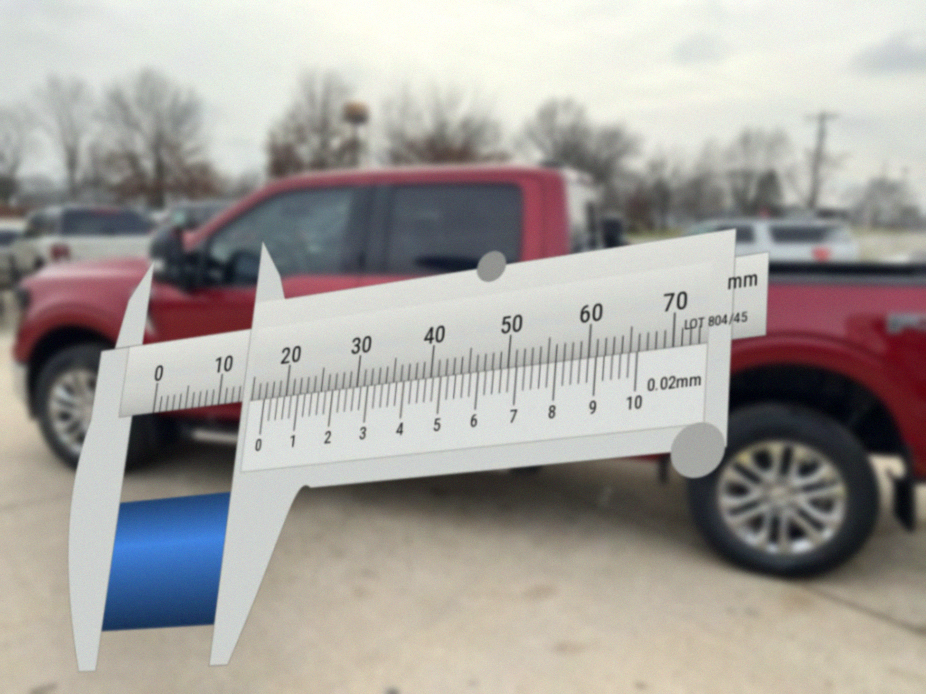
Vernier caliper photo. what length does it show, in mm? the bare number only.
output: 16.8
